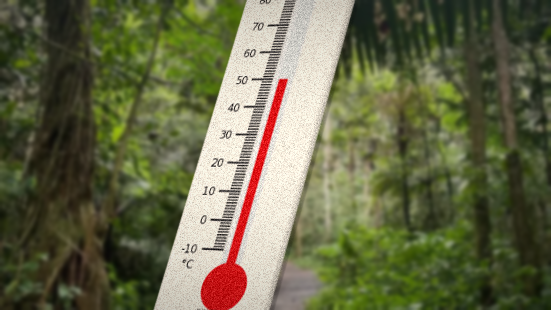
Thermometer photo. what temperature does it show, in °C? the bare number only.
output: 50
